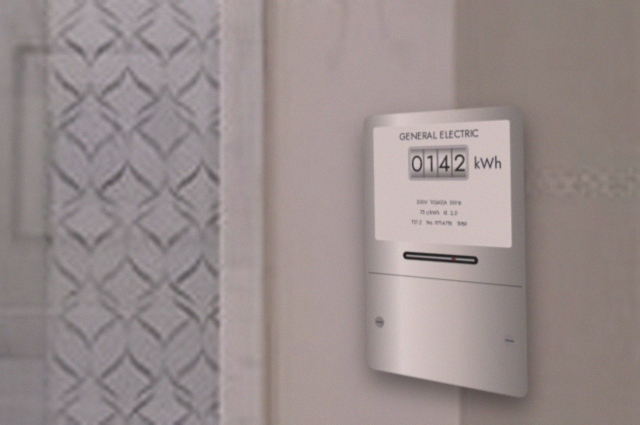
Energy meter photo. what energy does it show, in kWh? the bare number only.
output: 142
